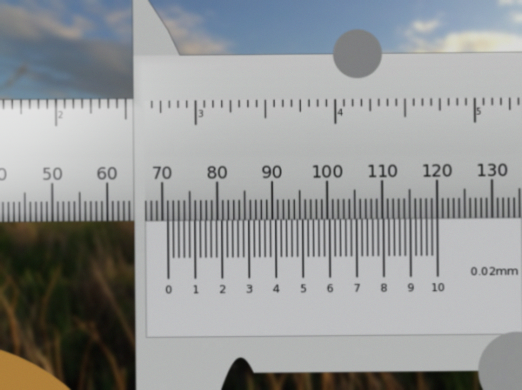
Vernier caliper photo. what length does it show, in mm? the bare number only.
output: 71.0
